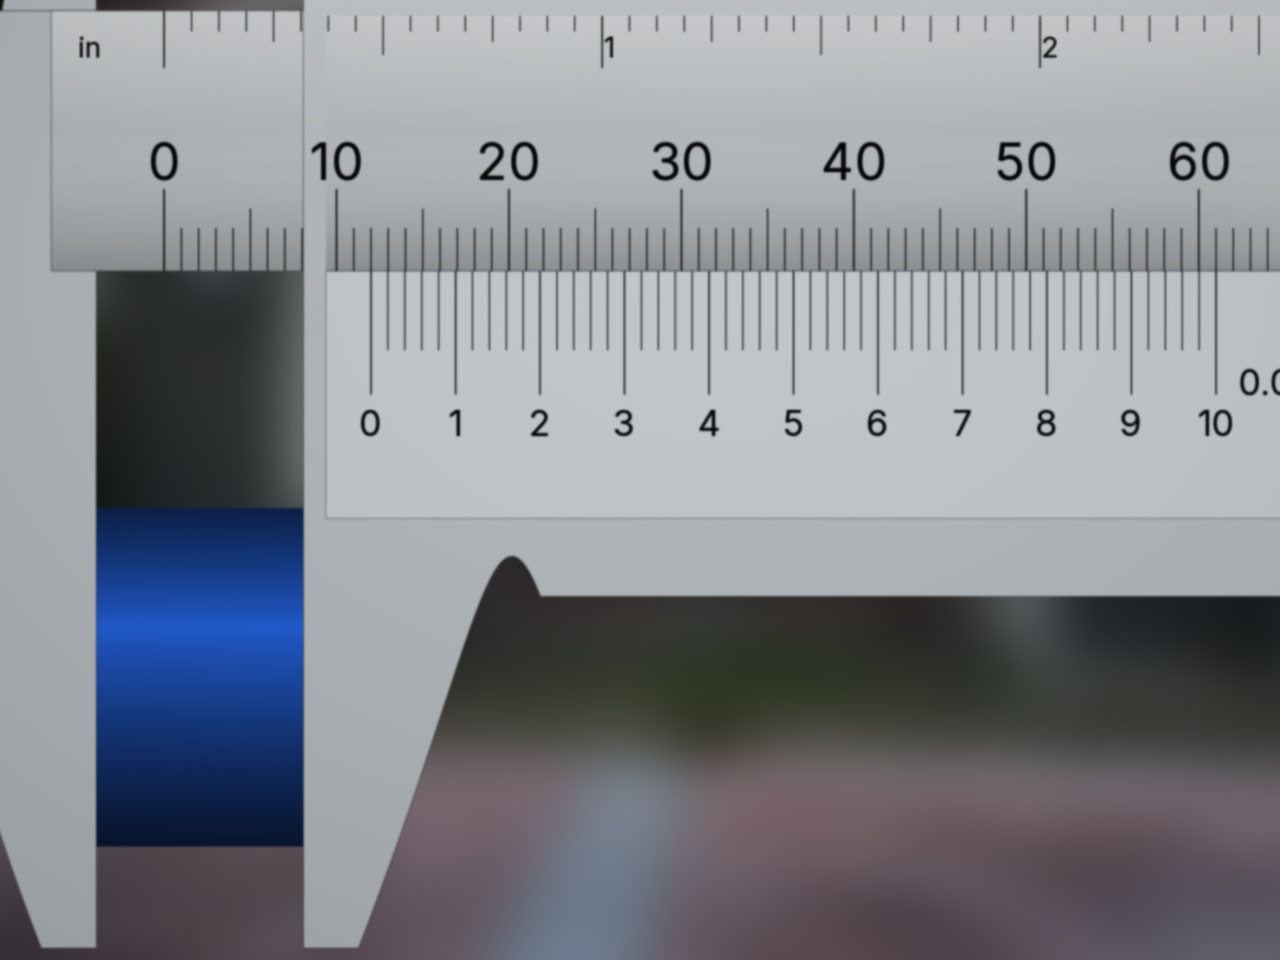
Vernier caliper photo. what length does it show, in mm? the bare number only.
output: 12.0
